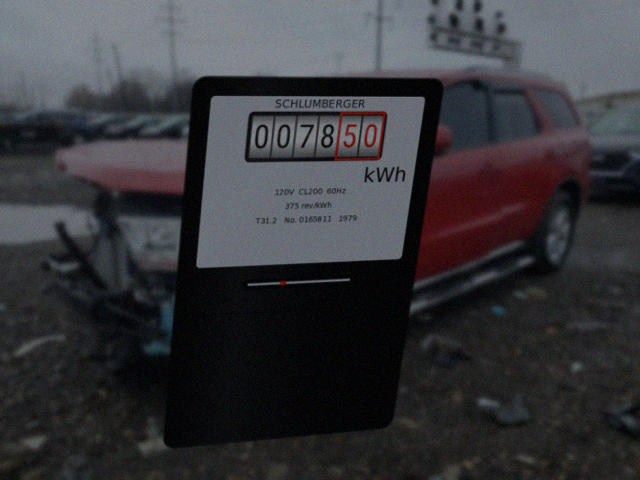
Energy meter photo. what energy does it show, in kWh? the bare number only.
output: 78.50
